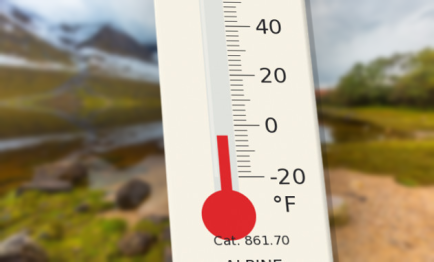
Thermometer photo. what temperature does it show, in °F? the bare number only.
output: -4
